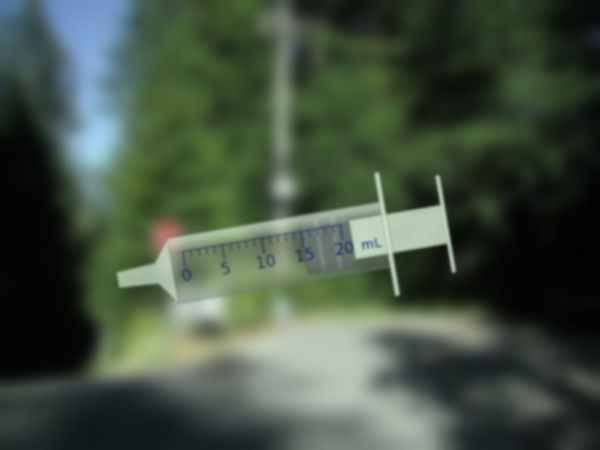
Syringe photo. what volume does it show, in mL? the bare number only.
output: 15
